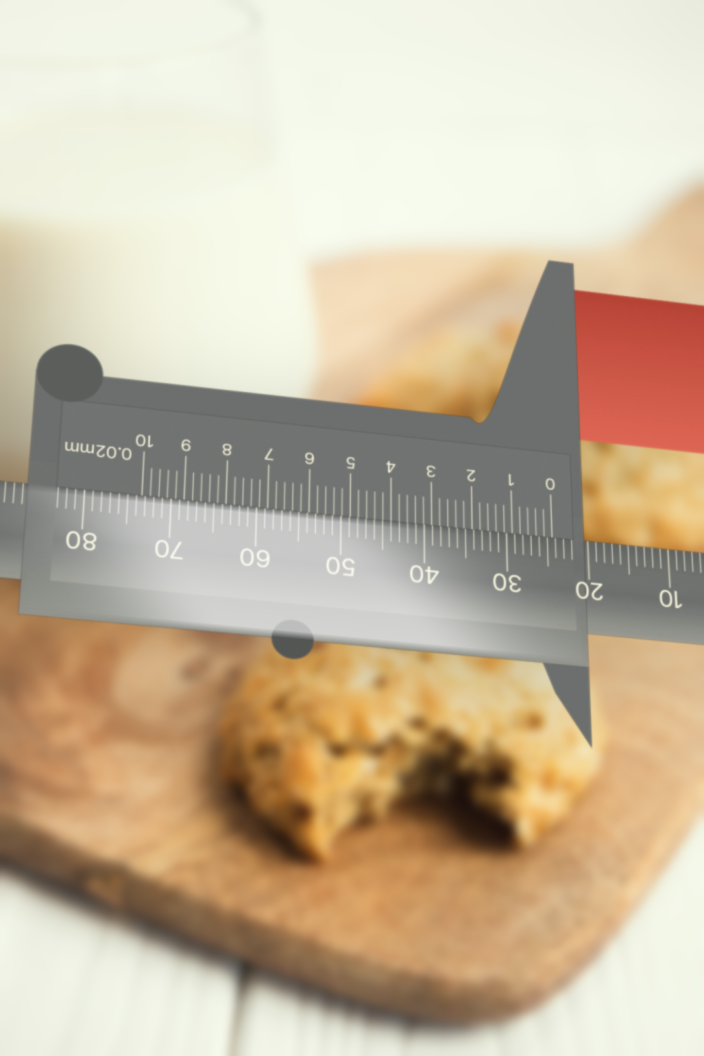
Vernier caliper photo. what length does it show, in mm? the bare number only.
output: 24.4
